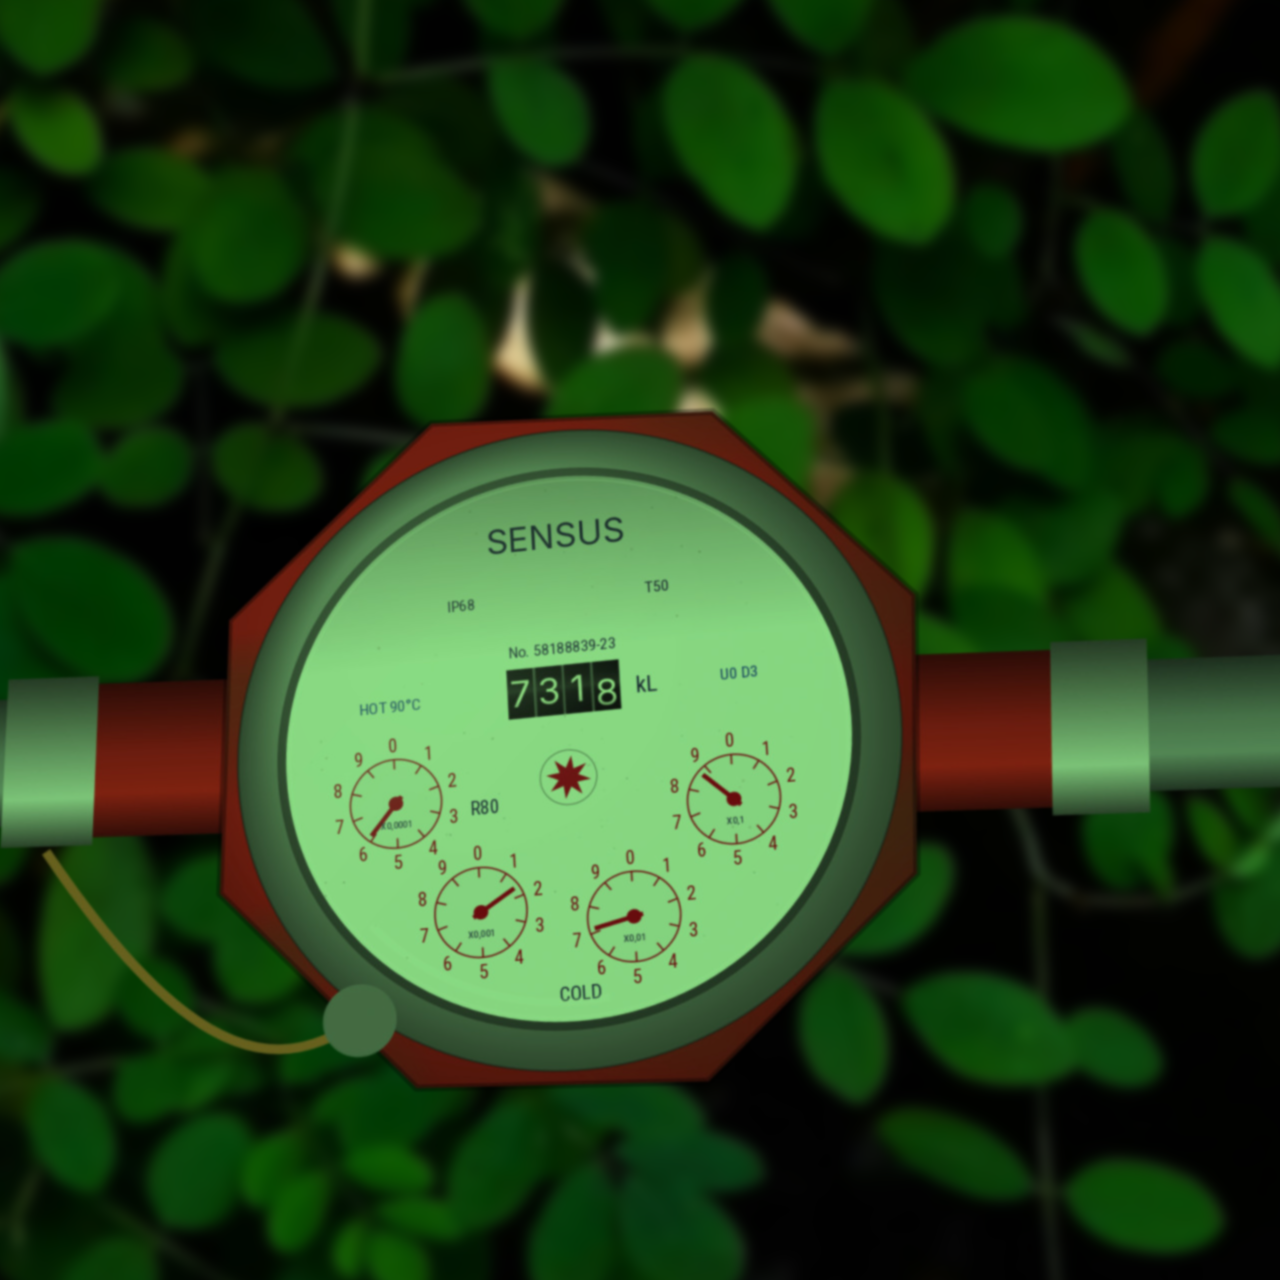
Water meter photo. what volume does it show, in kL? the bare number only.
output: 7317.8716
